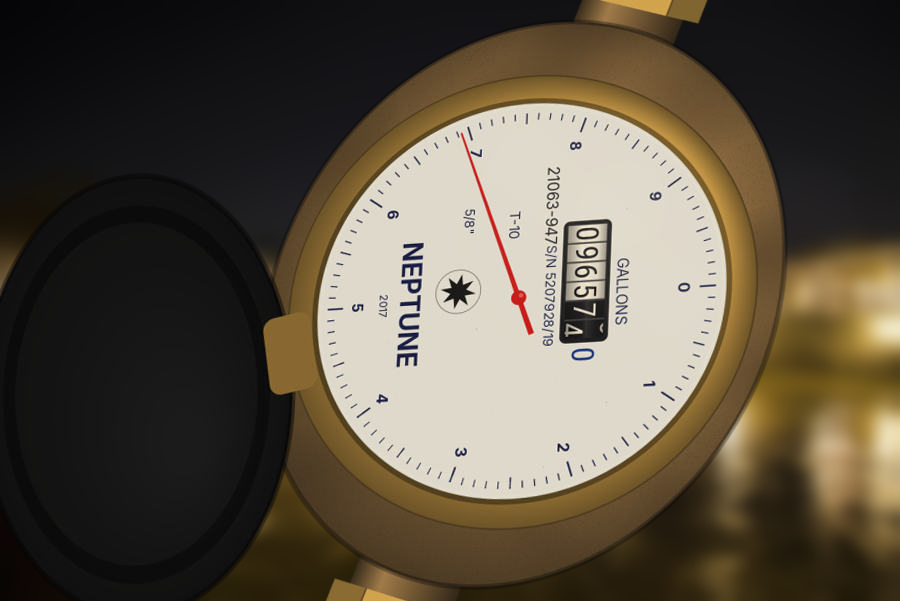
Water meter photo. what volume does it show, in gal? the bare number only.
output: 965736.9
